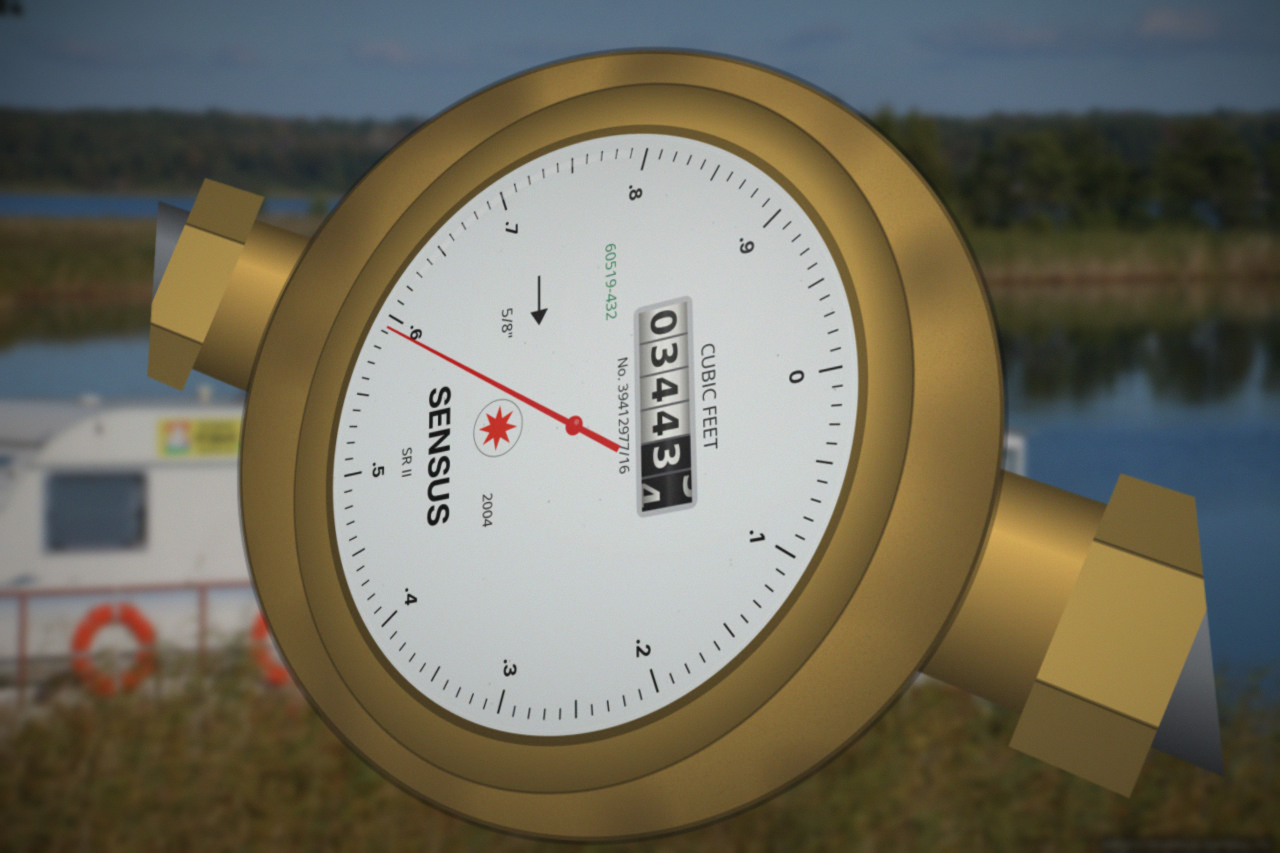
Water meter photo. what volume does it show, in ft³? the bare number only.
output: 34433.59
